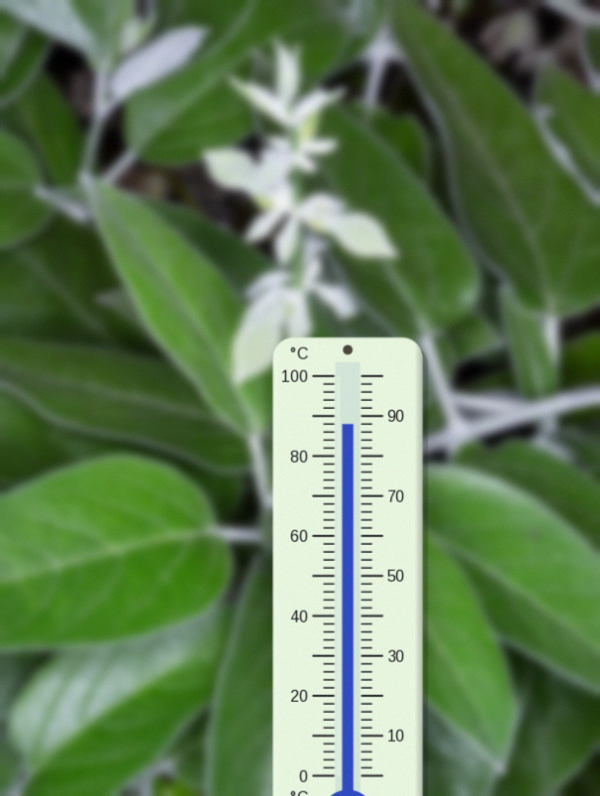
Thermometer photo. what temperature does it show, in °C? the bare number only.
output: 88
